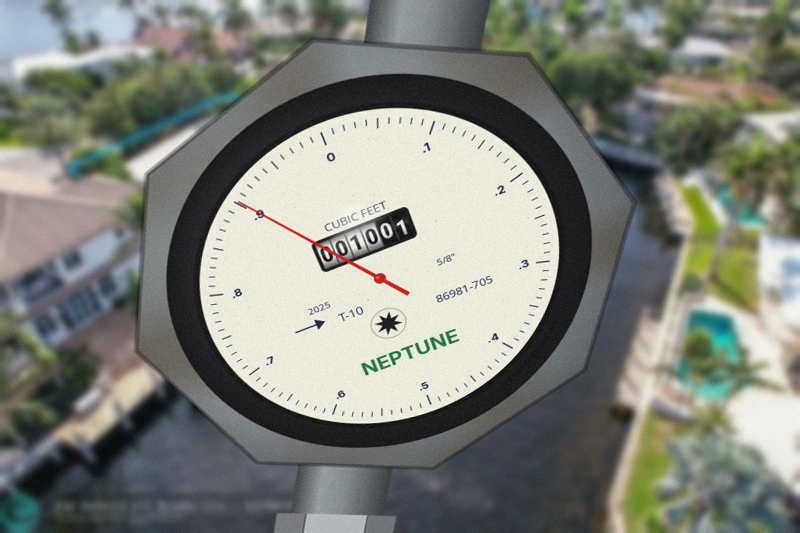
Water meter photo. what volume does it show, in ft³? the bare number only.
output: 1000.90
